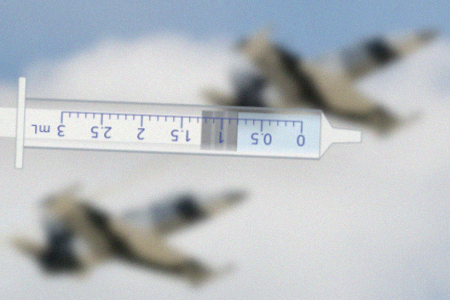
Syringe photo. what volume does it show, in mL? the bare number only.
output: 0.8
